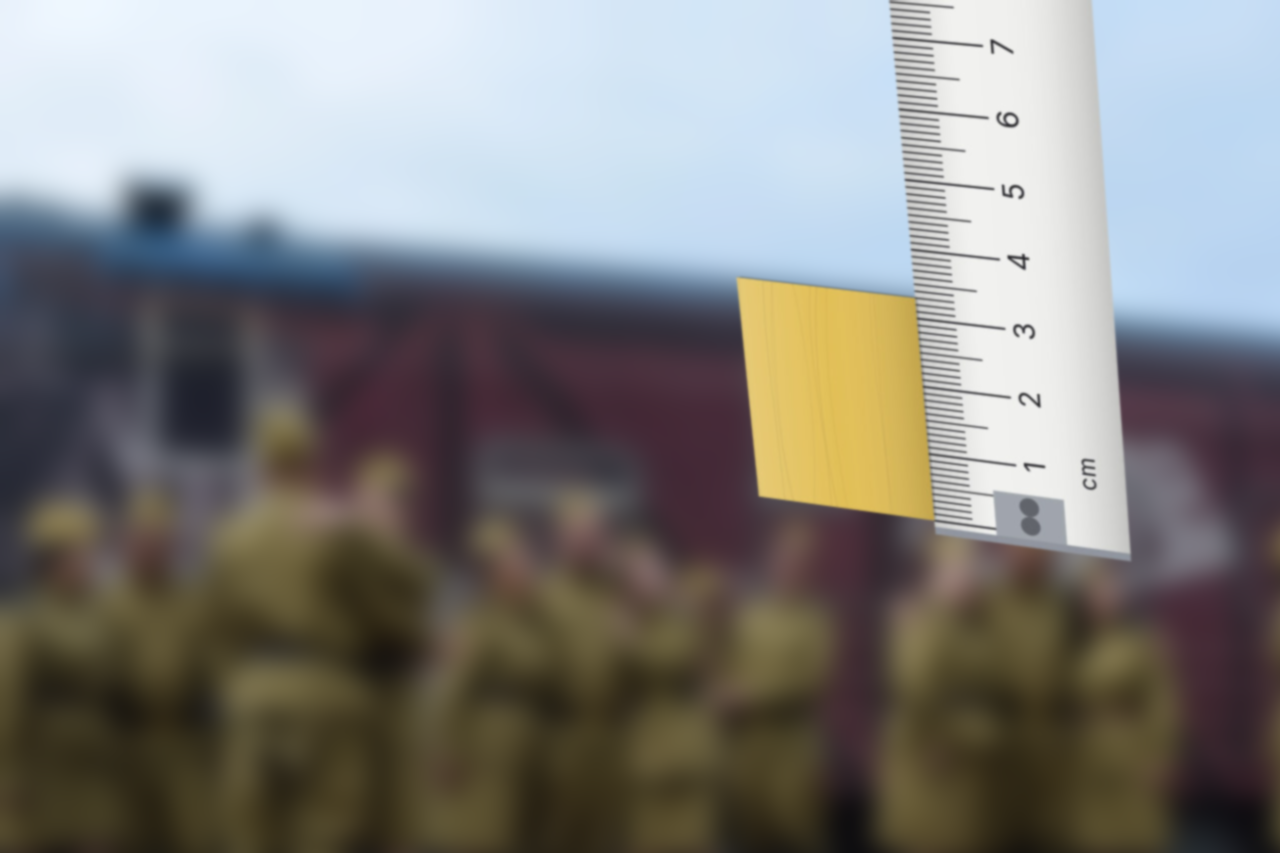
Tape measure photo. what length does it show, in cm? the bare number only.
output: 3.3
